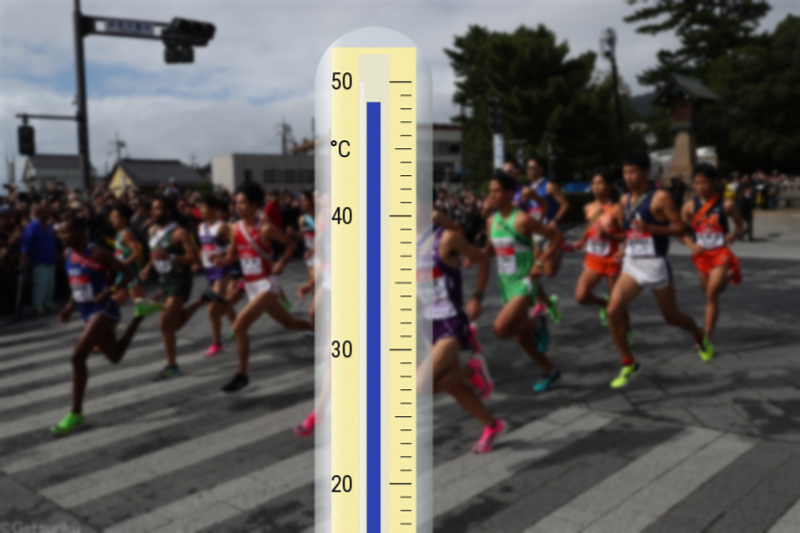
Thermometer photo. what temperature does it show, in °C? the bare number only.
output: 48.5
